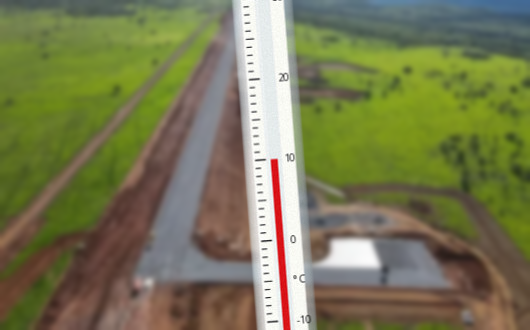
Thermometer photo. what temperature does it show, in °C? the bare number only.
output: 10
